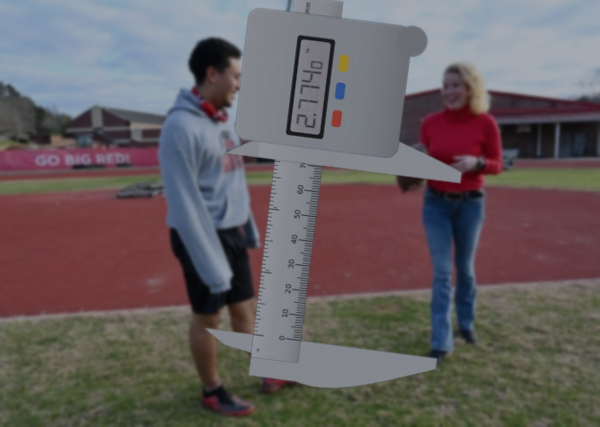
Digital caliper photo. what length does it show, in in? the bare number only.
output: 2.7740
